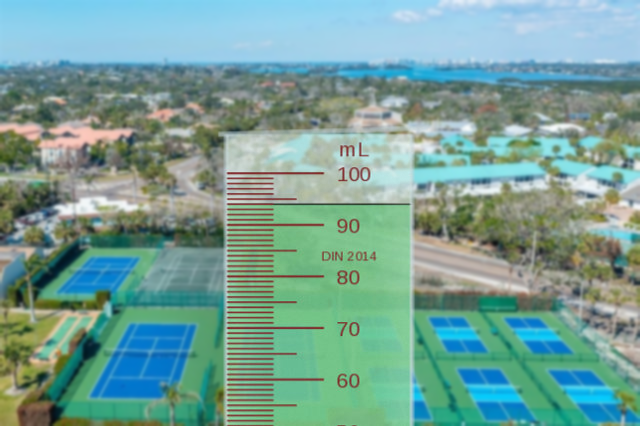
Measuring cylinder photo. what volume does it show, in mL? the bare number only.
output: 94
